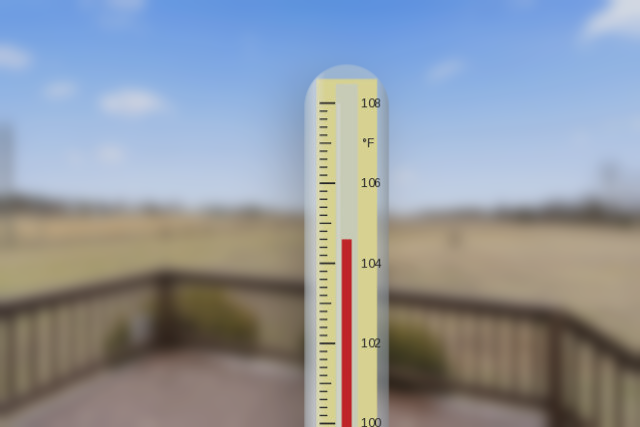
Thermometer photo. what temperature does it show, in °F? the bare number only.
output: 104.6
